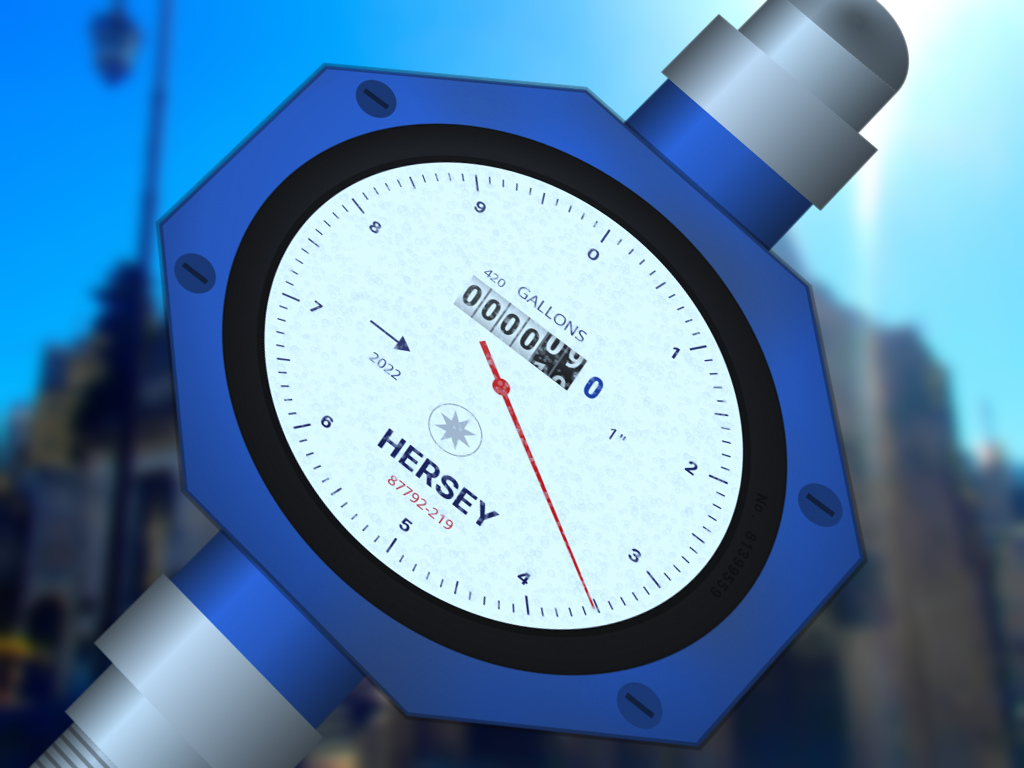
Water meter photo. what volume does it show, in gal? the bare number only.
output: 93.5
